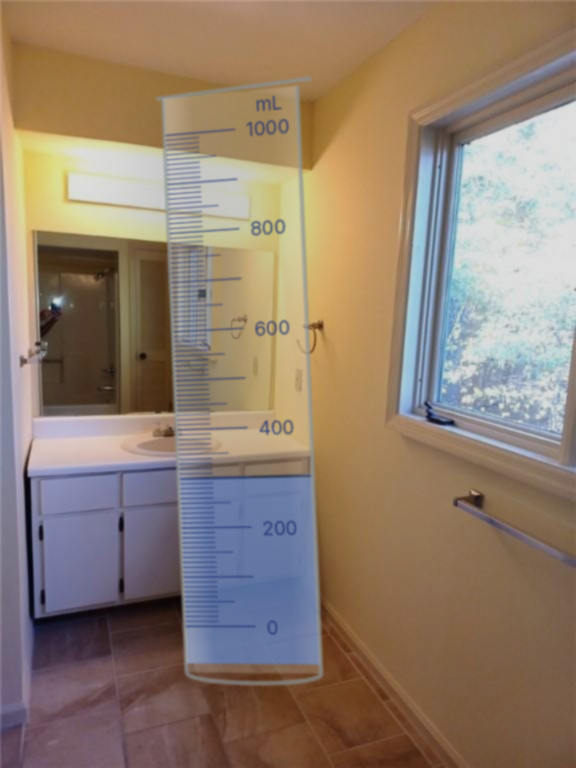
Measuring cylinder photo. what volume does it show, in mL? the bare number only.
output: 300
